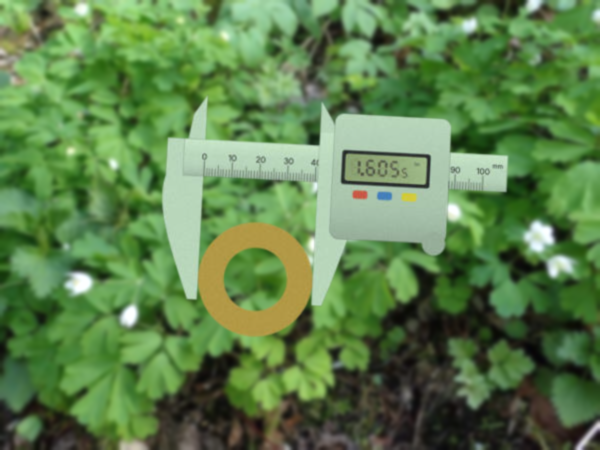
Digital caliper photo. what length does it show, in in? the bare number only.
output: 1.6055
